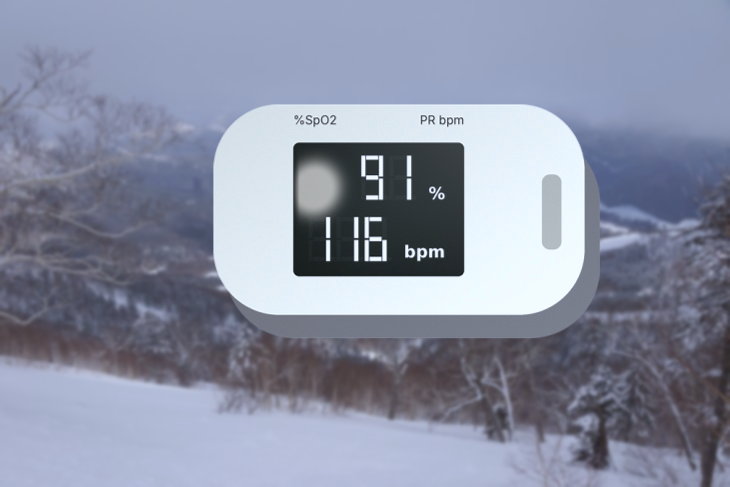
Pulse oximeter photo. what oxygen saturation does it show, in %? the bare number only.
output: 91
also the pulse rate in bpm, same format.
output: 116
